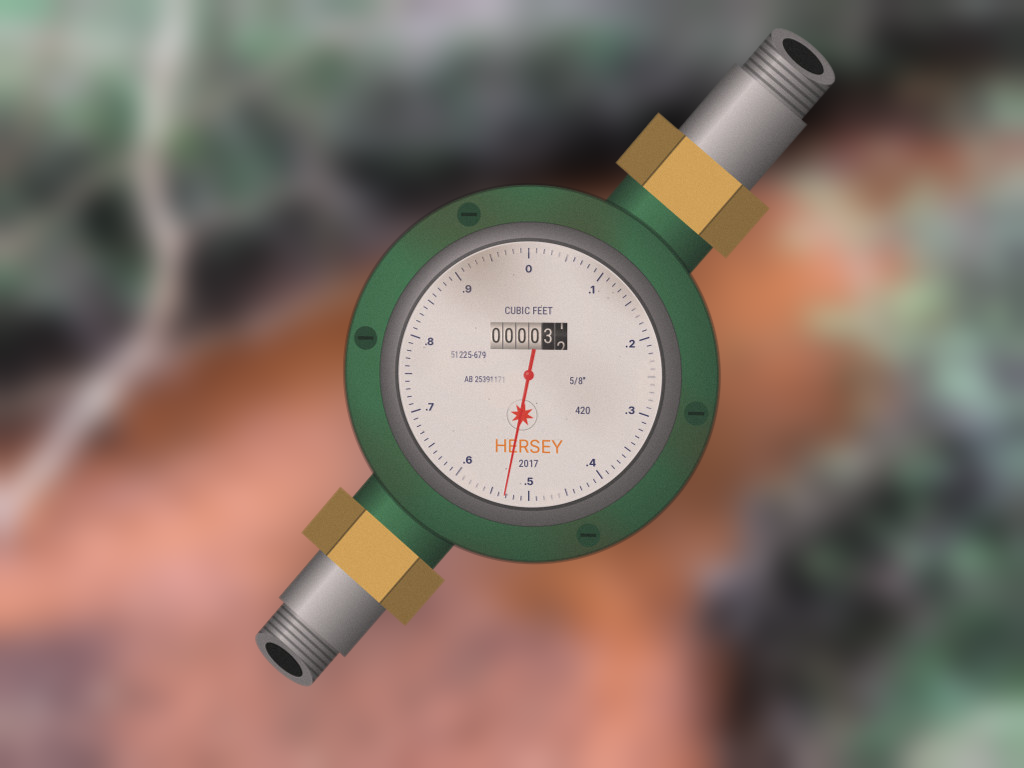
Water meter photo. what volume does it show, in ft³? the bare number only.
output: 31.53
